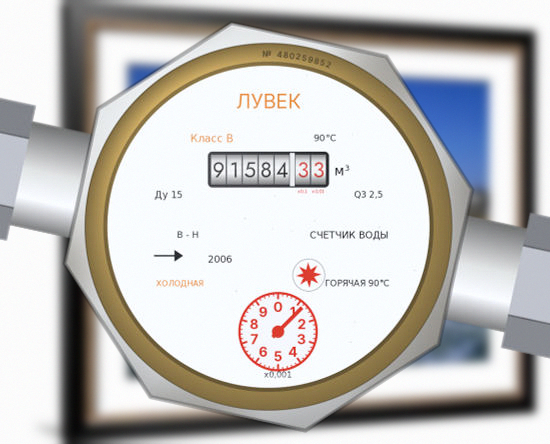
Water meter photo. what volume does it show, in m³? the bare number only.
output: 91584.331
